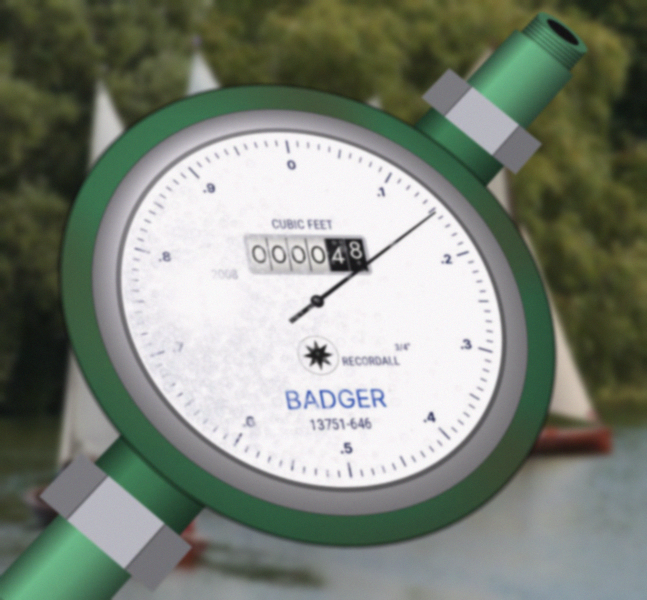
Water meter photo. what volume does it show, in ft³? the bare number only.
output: 48.15
